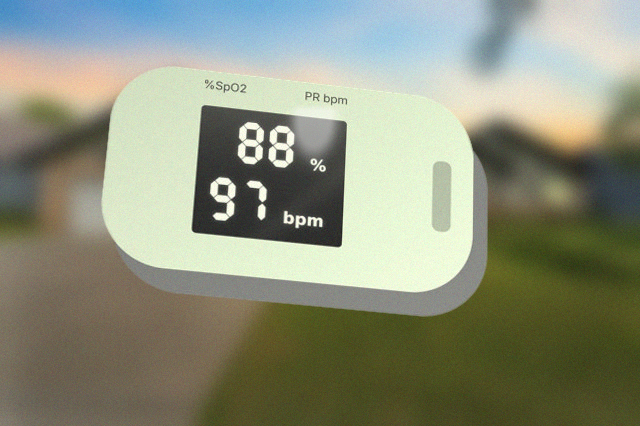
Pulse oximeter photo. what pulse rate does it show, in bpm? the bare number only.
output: 97
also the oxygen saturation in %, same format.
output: 88
